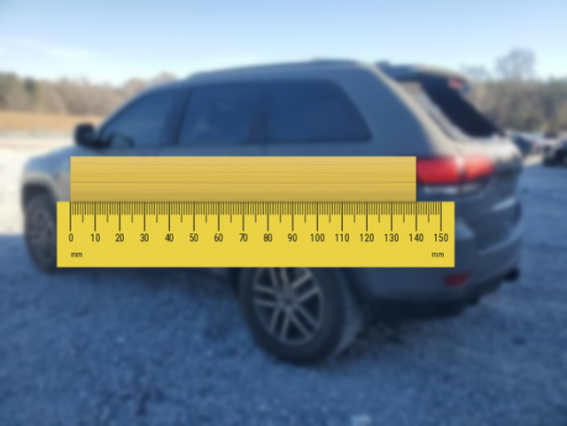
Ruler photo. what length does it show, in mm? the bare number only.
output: 140
